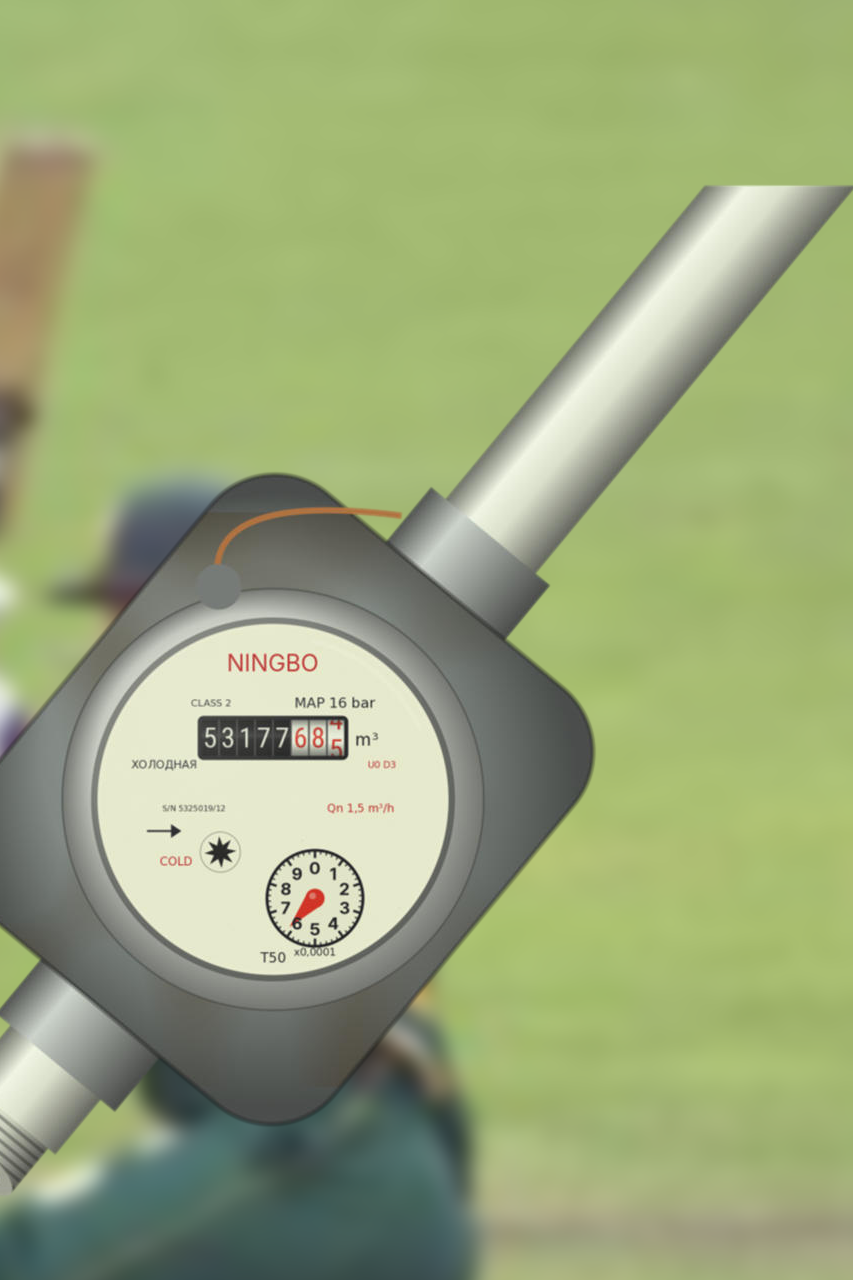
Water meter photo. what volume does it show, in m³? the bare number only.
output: 53177.6846
